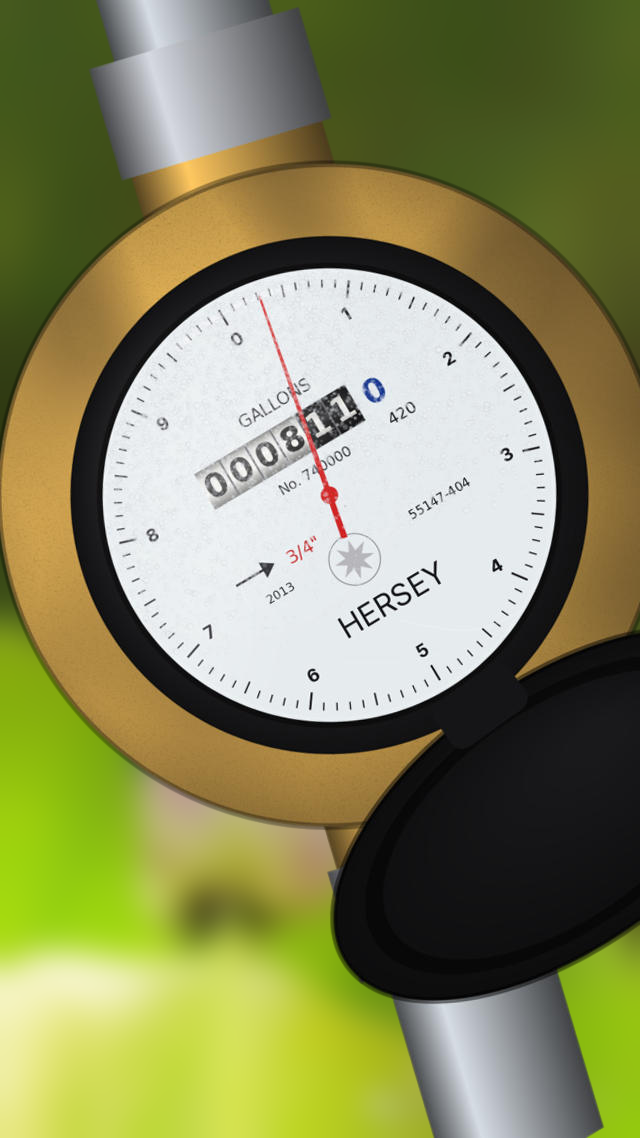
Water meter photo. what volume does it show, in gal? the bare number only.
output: 8110.3
